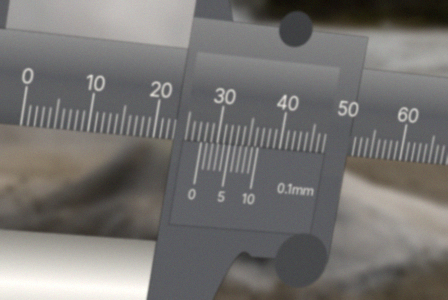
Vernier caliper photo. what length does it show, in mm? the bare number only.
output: 27.5
